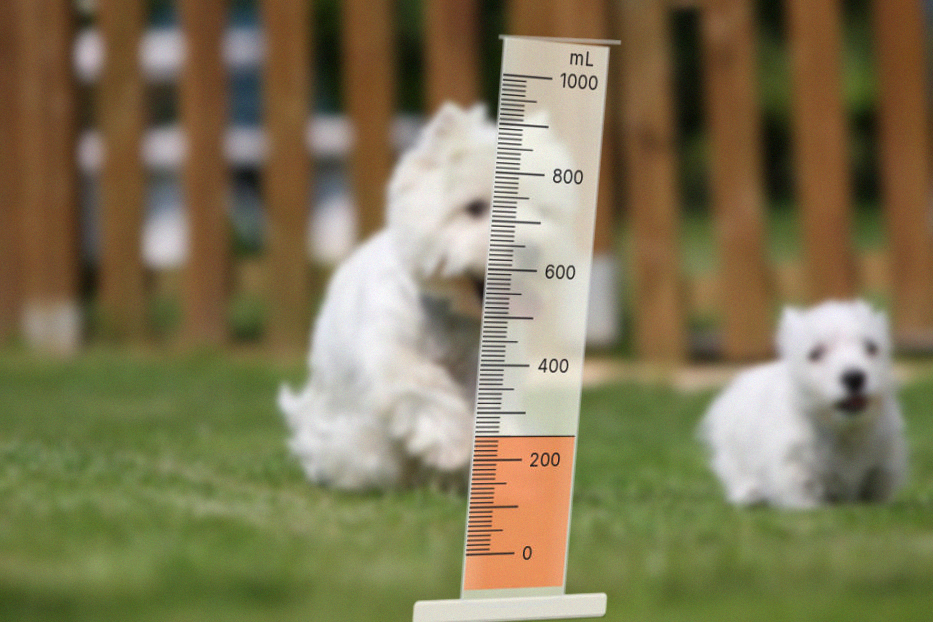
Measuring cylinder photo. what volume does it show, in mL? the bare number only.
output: 250
